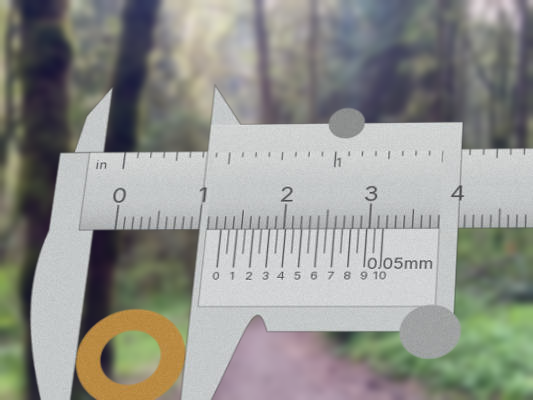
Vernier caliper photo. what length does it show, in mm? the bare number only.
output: 12.6
